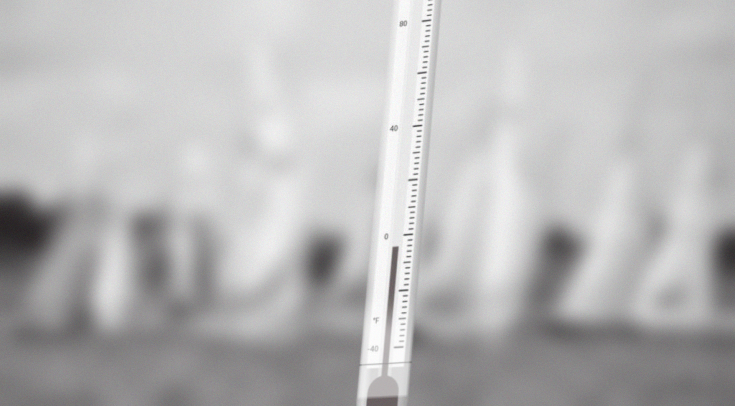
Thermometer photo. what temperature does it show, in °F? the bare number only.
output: -4
